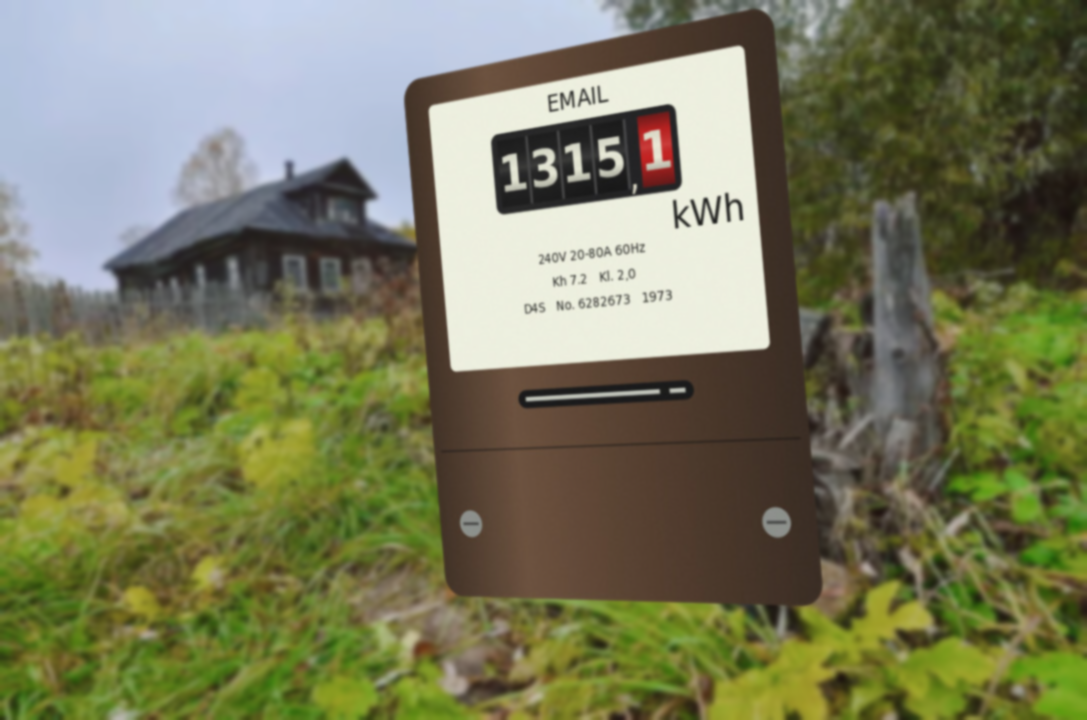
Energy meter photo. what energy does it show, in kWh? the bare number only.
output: 1315.1
